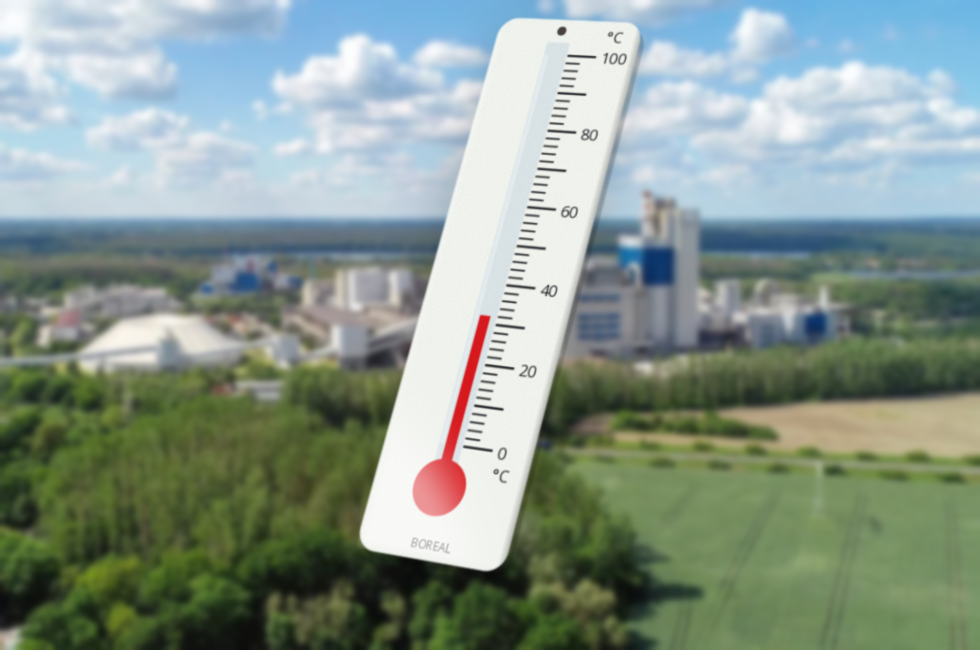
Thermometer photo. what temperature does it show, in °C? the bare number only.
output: 32
